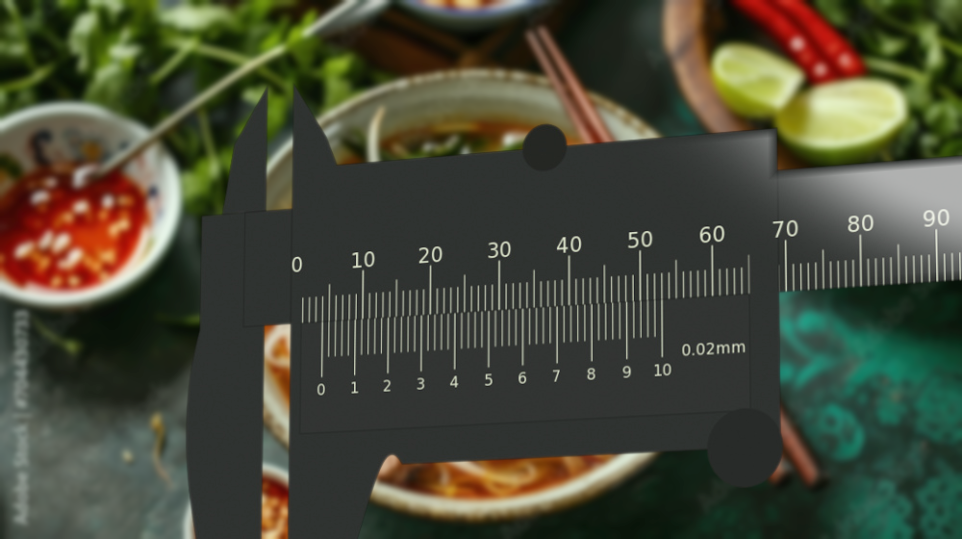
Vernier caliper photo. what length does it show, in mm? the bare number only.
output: 4.0
